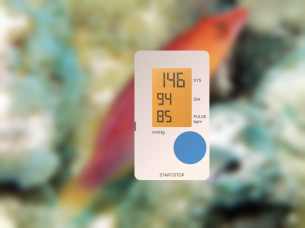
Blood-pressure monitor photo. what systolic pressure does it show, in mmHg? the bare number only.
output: 146
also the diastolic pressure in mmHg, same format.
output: 94
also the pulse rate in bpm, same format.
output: 85
